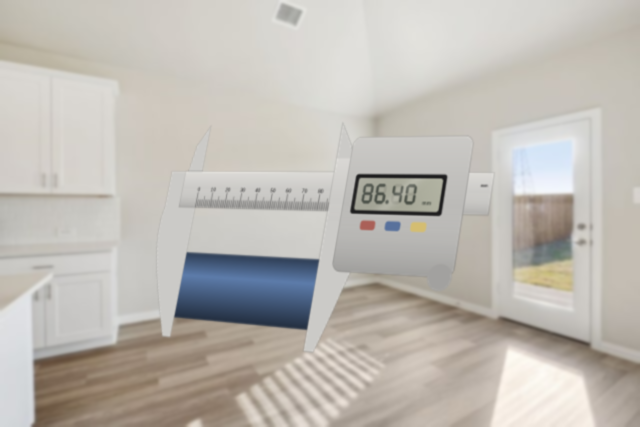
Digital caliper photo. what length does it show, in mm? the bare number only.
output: 86.40
